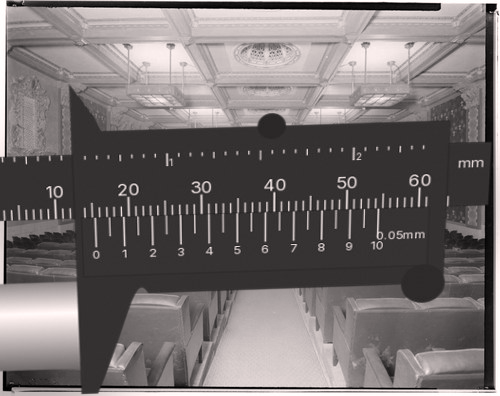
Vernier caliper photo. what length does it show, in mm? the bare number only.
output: 15.4
